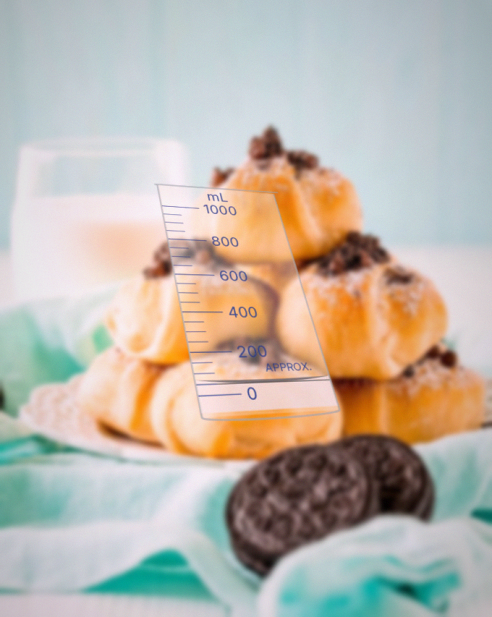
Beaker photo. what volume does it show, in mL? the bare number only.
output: 50
